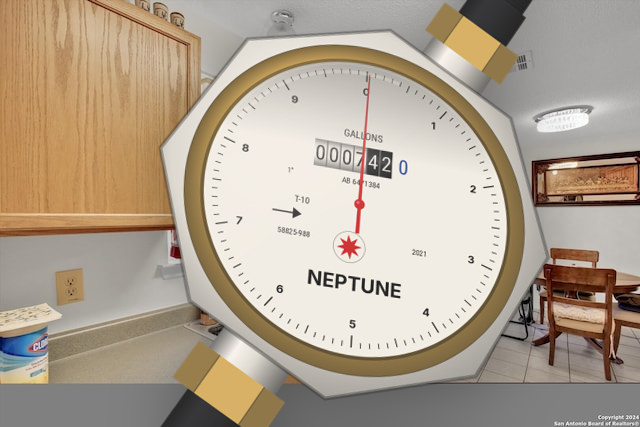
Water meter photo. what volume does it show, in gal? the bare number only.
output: 7420.0
